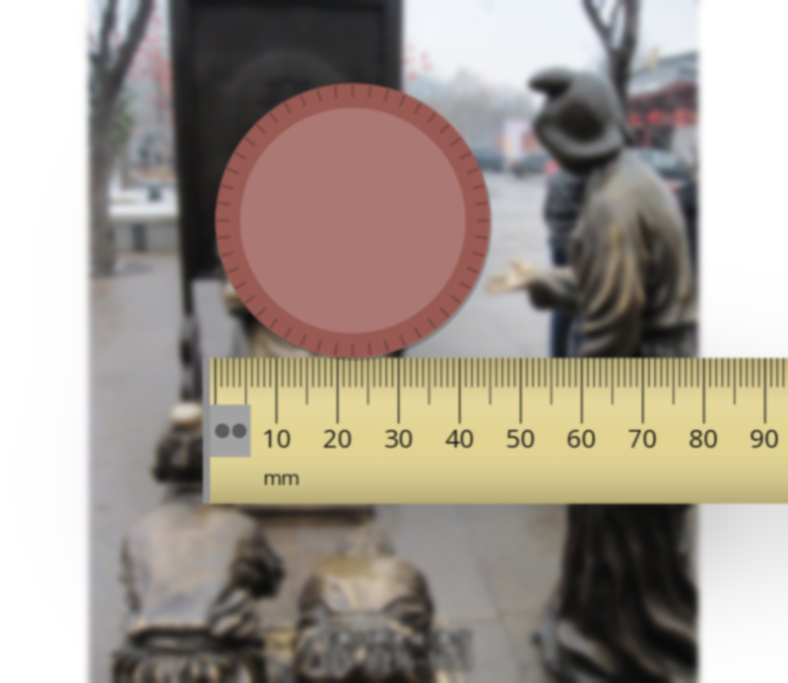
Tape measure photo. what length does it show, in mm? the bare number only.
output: 45
